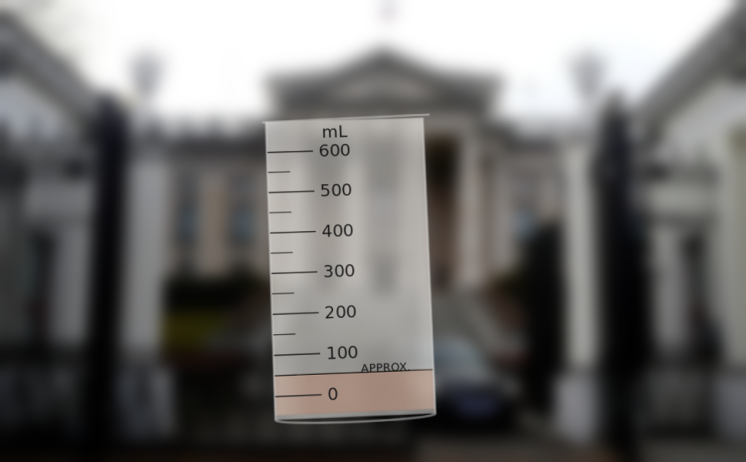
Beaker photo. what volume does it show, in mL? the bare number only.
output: 50
